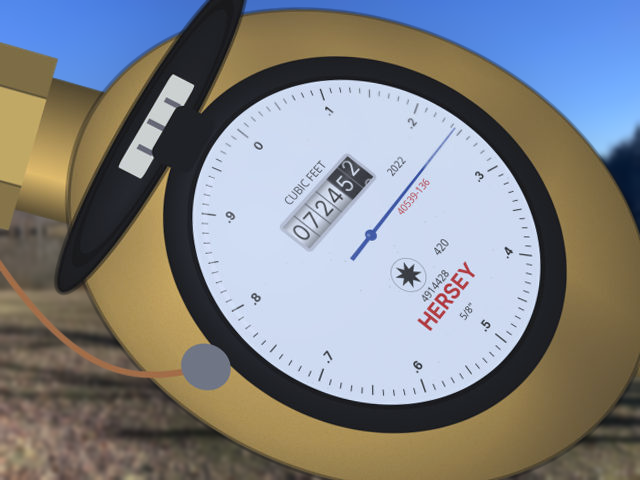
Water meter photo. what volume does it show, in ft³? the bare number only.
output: 72452.24
